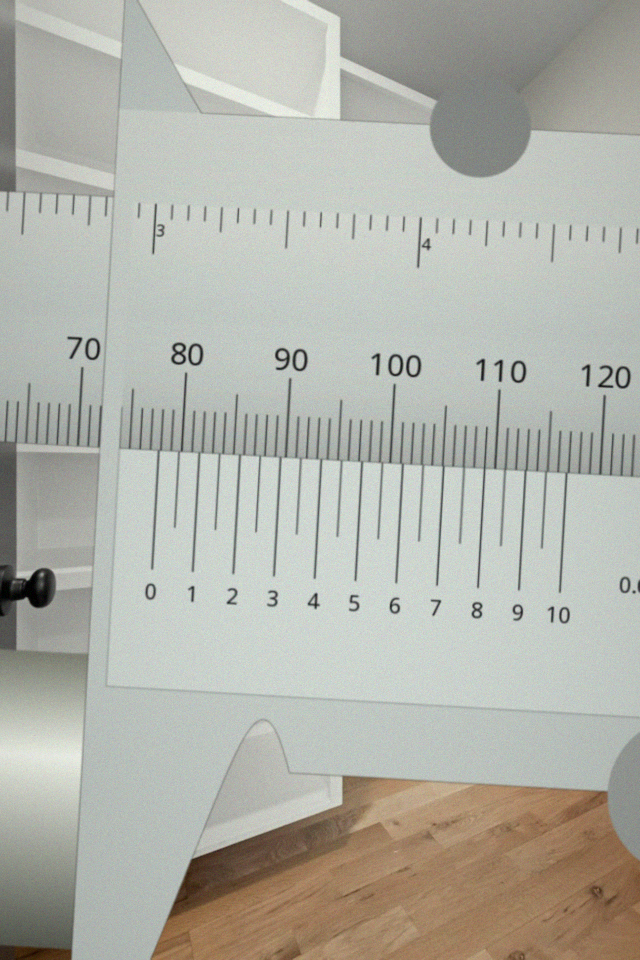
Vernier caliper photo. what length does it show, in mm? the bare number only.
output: 77.8
